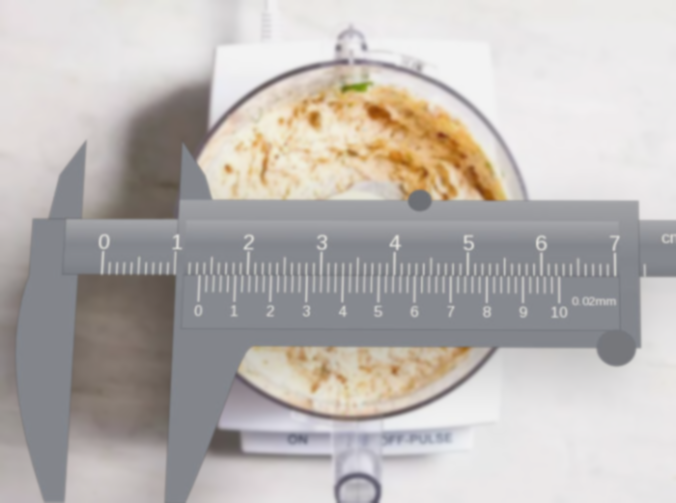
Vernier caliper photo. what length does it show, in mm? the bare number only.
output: 13.4
